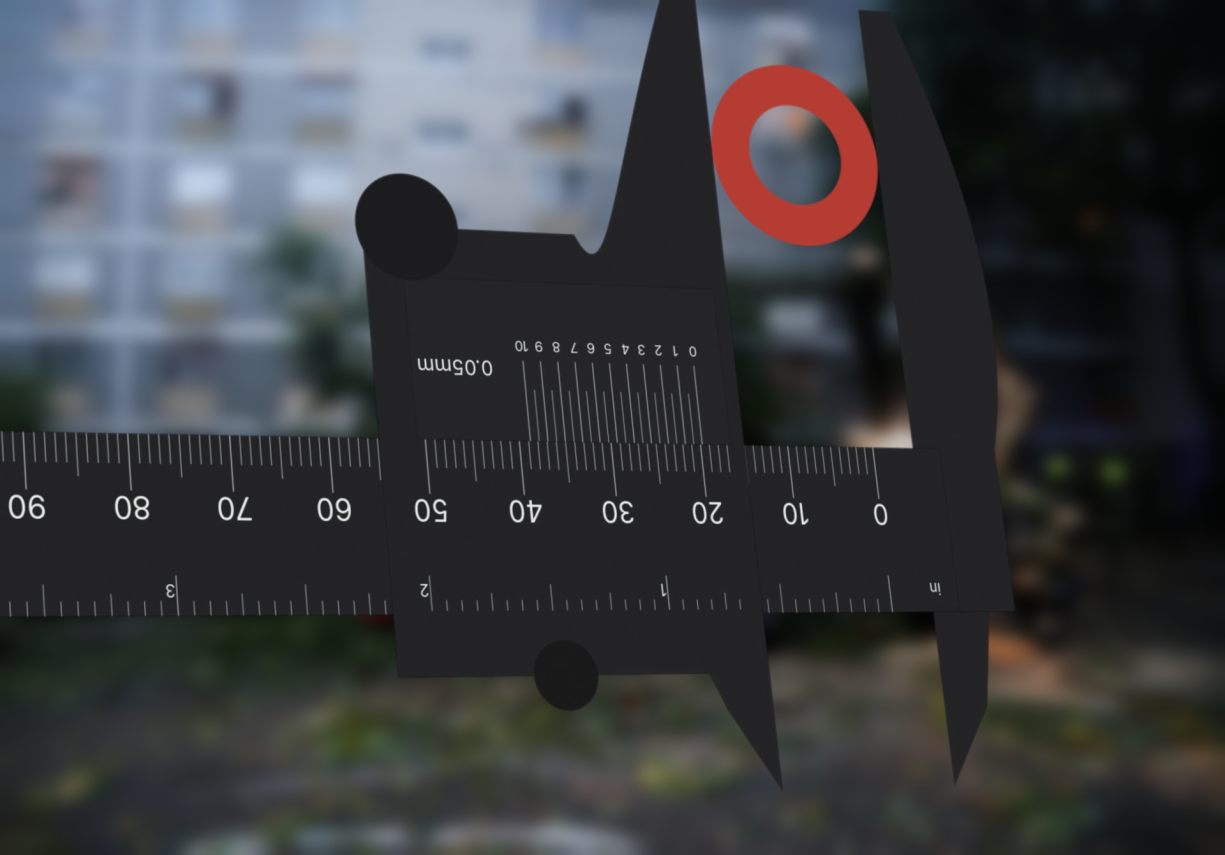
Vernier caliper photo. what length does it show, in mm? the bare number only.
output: 19.8
